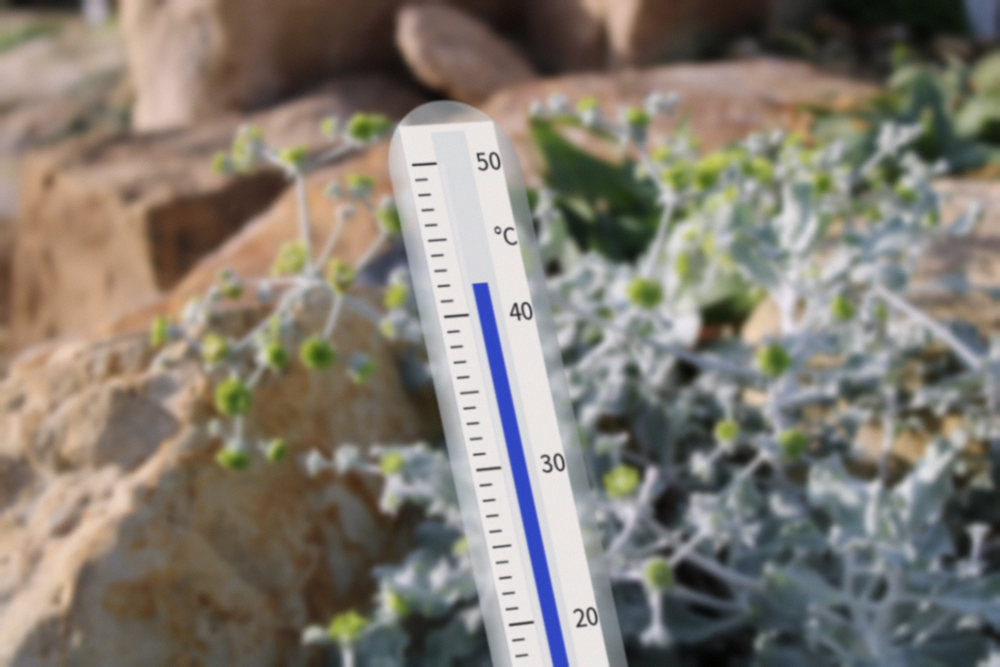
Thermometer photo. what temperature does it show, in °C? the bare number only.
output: 42
